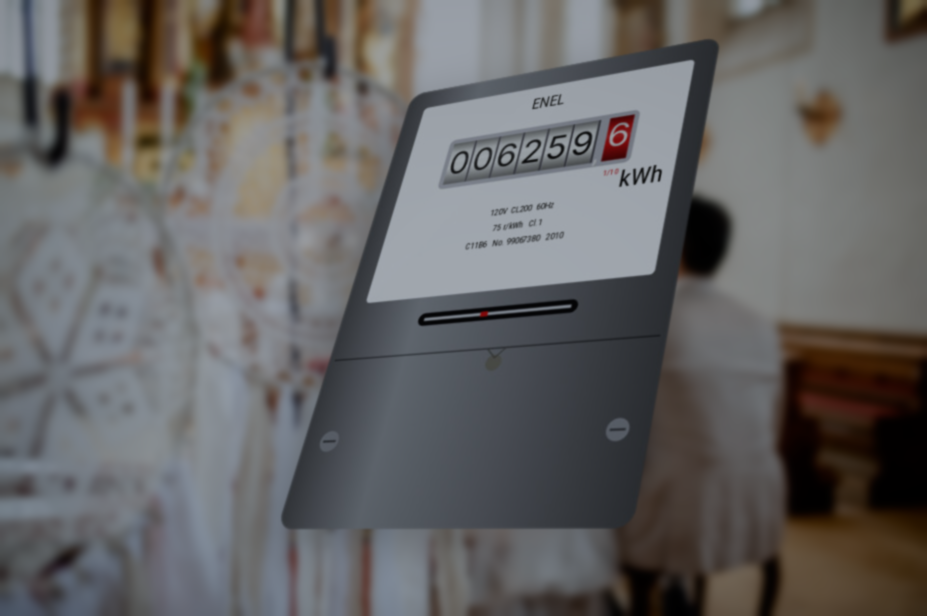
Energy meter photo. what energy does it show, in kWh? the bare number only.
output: 6259.6
